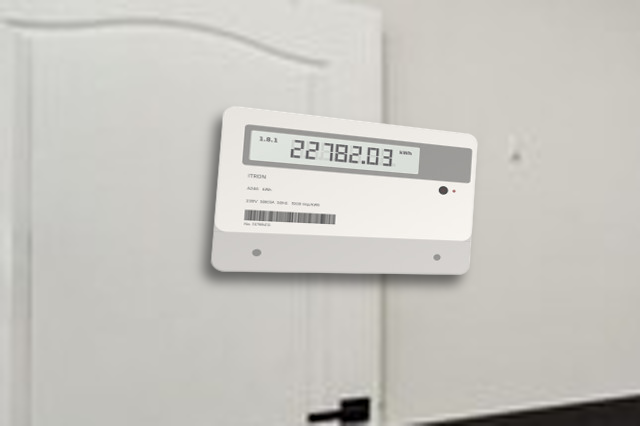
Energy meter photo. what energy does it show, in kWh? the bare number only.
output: 22782.03
